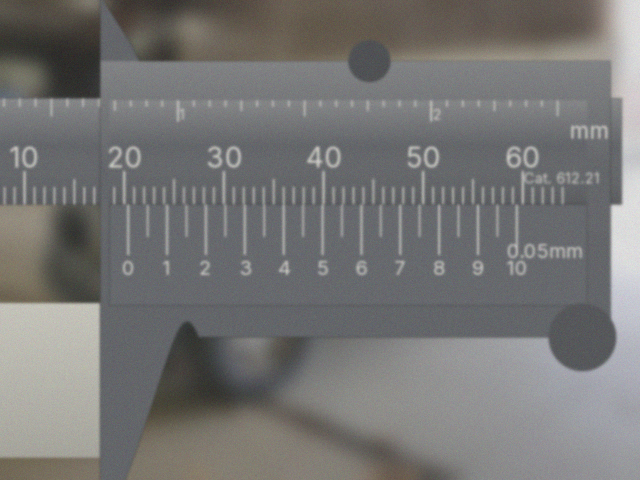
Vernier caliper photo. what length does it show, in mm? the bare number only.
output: 20.4
